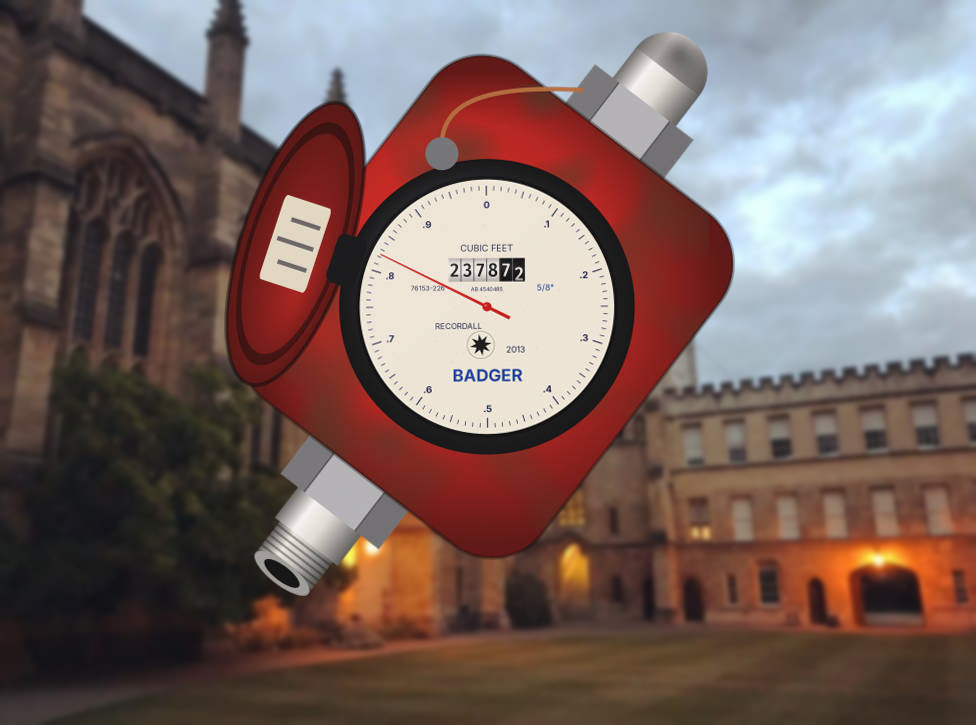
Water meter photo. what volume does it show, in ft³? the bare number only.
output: 237871.82
